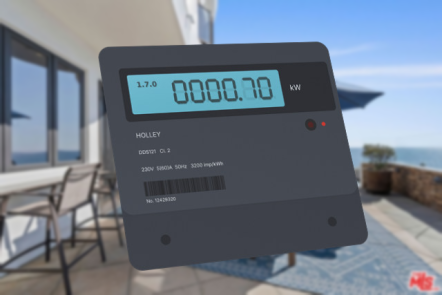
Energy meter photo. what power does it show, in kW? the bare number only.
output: 0.70
